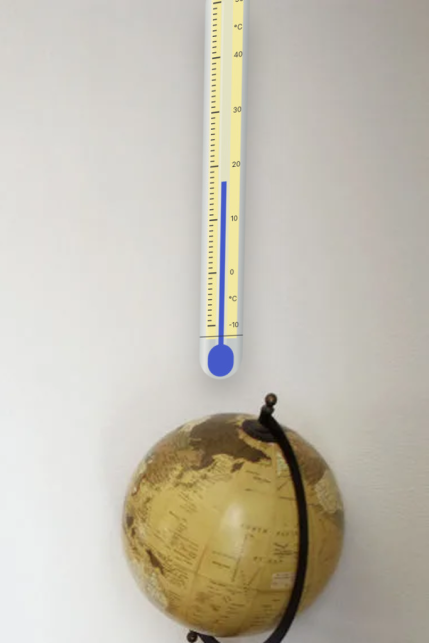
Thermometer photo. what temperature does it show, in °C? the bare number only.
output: 17
